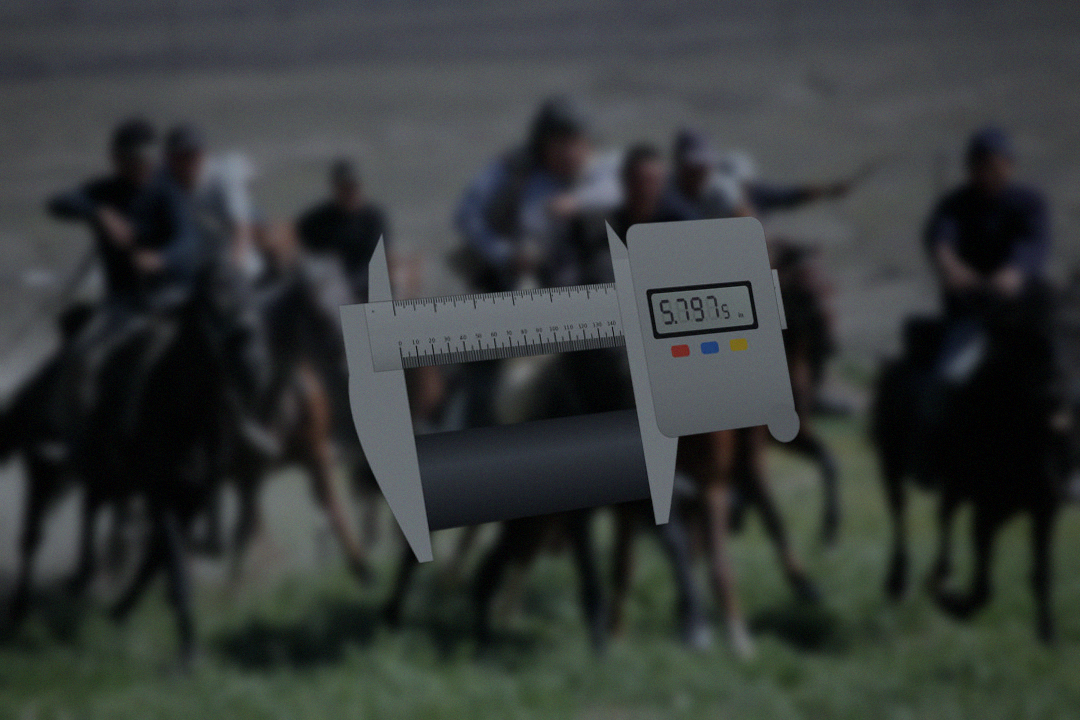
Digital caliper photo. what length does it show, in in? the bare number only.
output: 5.7975
